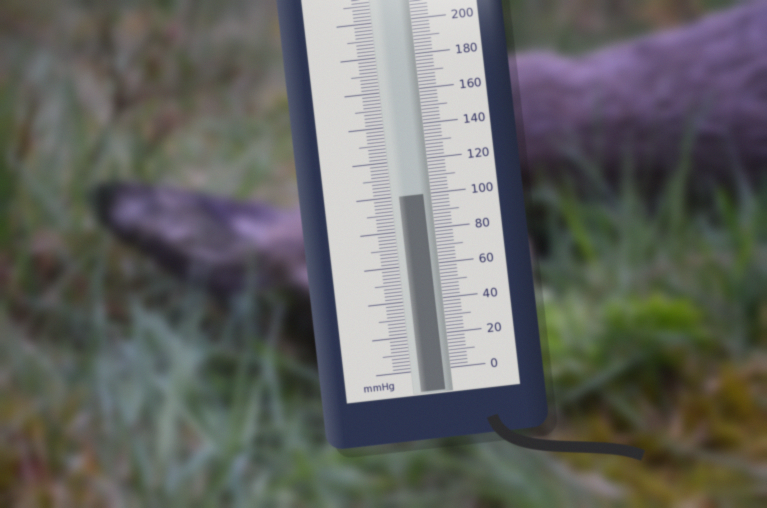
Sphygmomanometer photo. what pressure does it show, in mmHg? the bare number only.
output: 100
